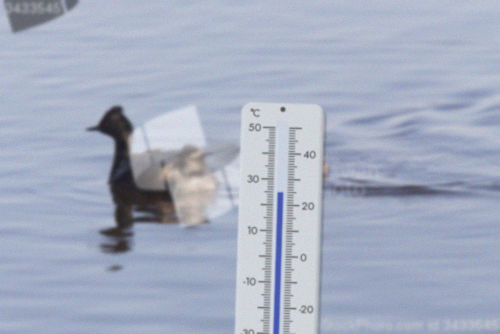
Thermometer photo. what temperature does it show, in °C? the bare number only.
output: 25
